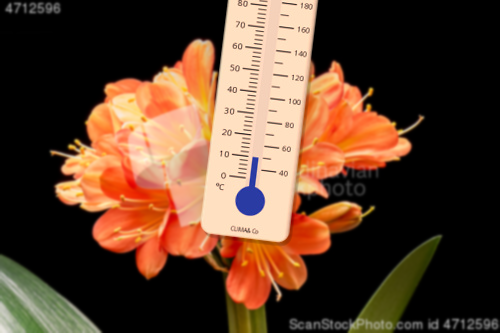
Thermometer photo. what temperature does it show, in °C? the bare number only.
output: 10
